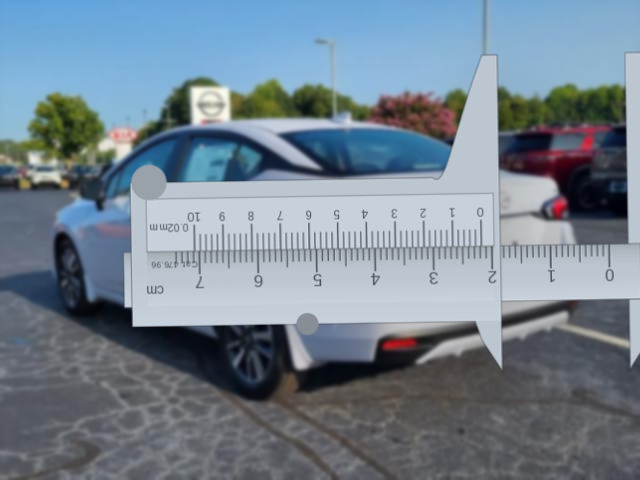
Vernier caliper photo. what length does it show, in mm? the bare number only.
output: 21.8
